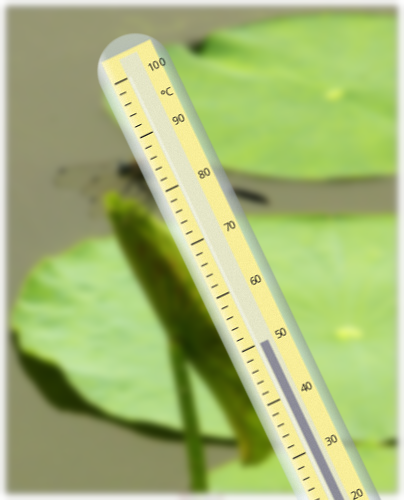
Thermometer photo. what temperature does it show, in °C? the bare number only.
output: 50
